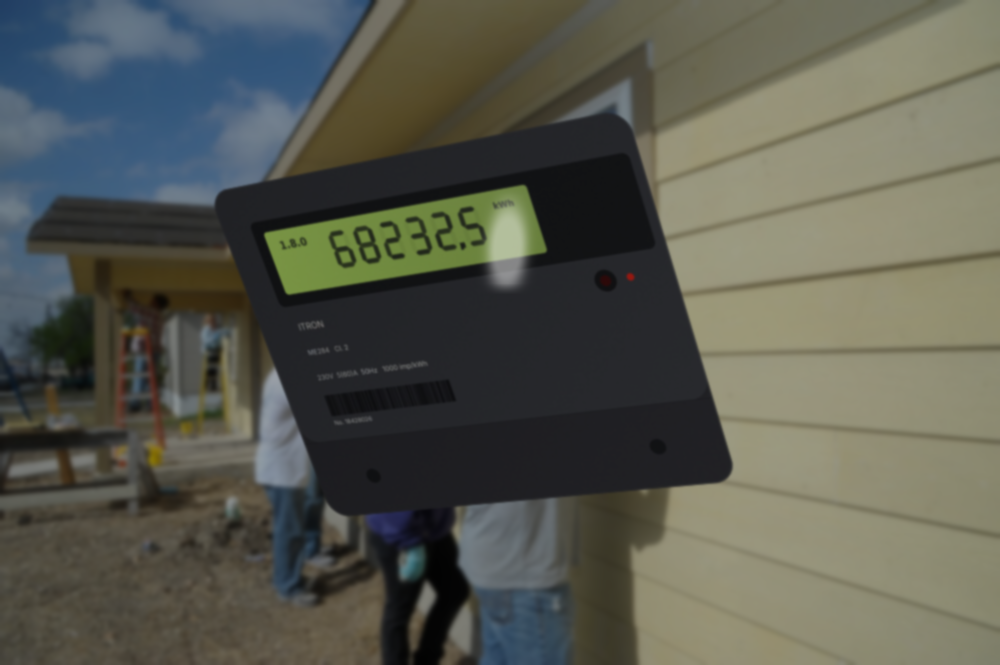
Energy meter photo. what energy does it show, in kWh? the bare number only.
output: 68232.5
